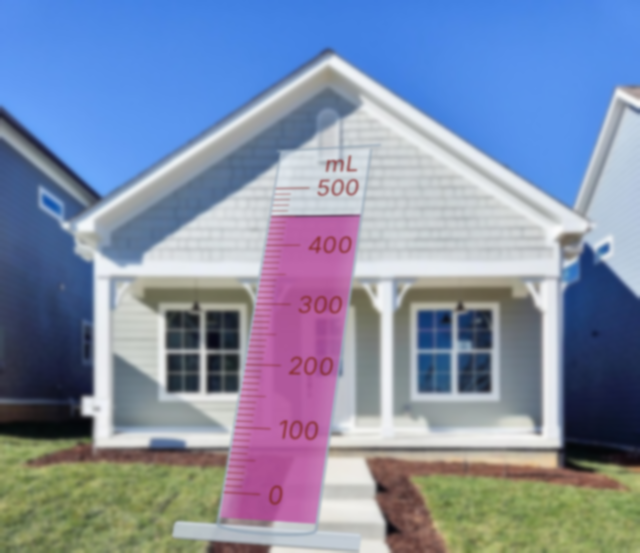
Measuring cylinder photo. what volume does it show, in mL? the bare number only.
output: 450
